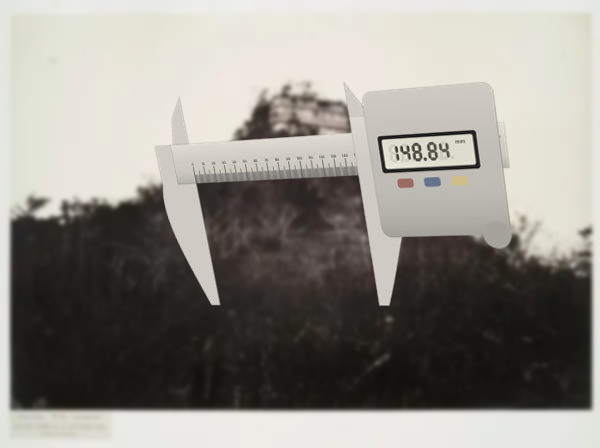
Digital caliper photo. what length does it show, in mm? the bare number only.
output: 148.84
